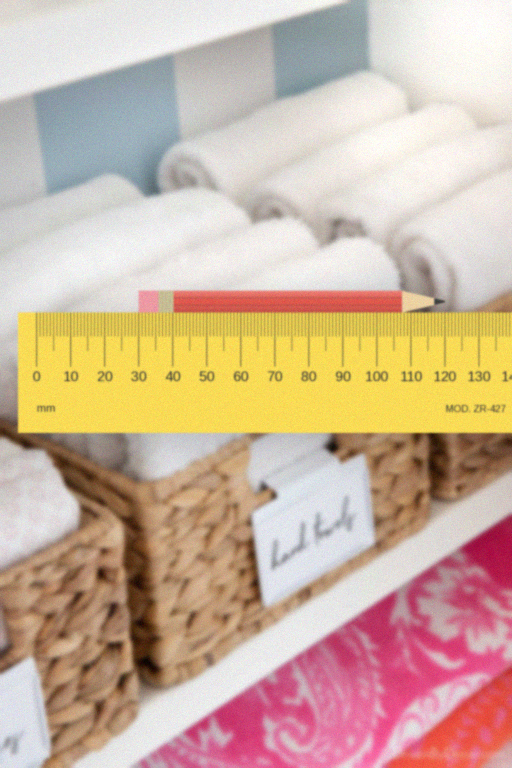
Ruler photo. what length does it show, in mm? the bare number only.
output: 90
